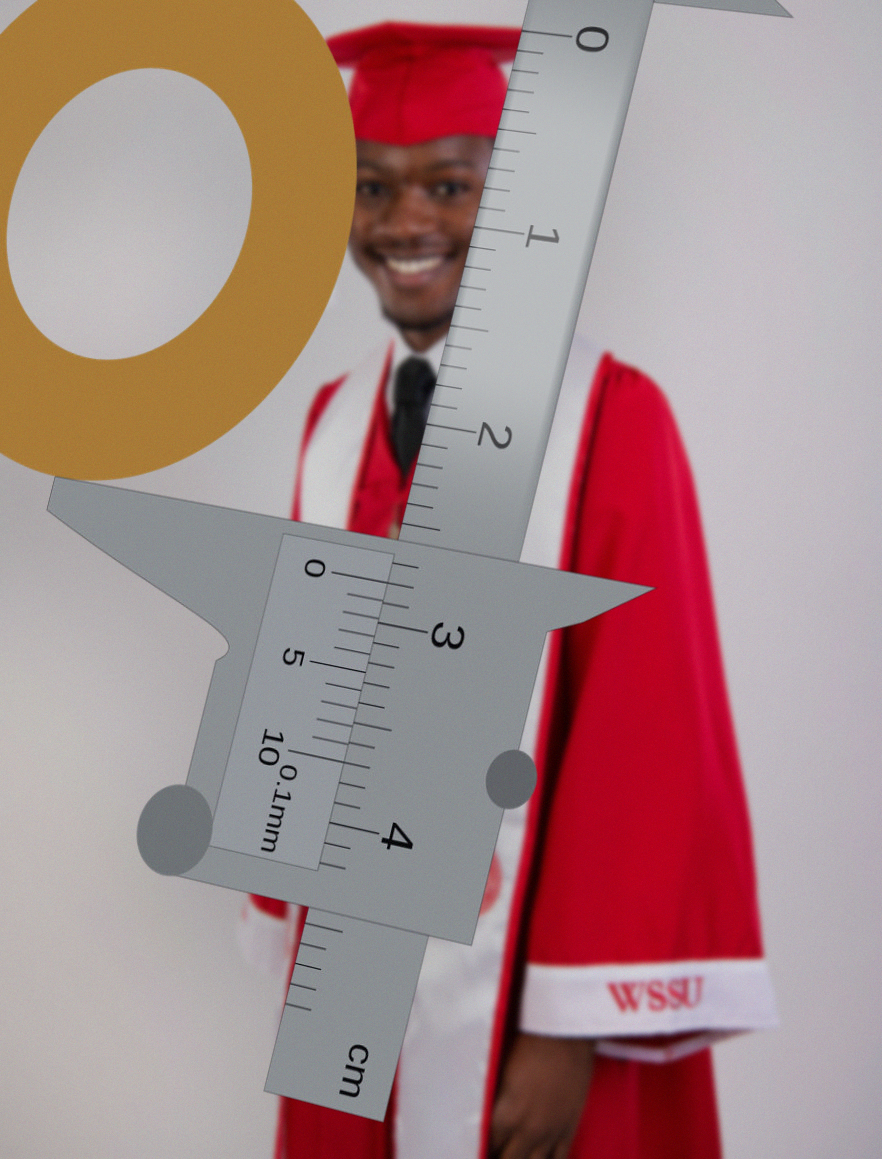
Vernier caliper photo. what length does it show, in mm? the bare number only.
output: 28.0
